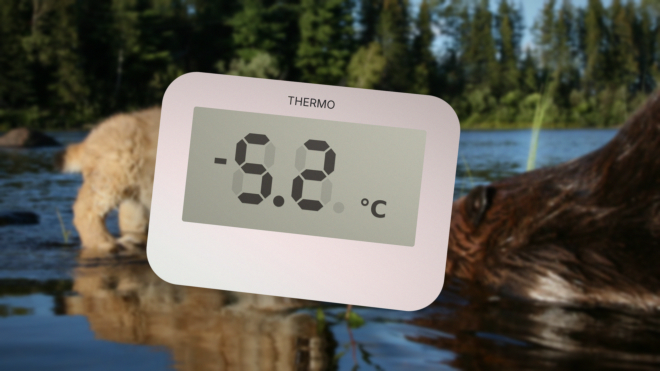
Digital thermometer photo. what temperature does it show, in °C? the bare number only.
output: -5.2
